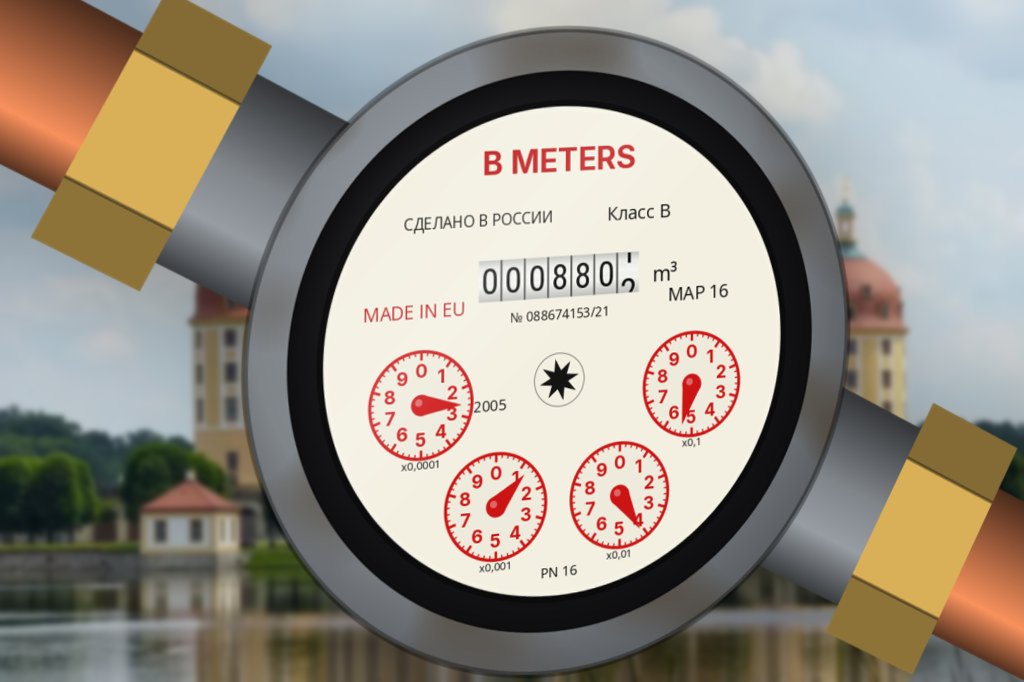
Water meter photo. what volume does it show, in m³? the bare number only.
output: 8801.5412
